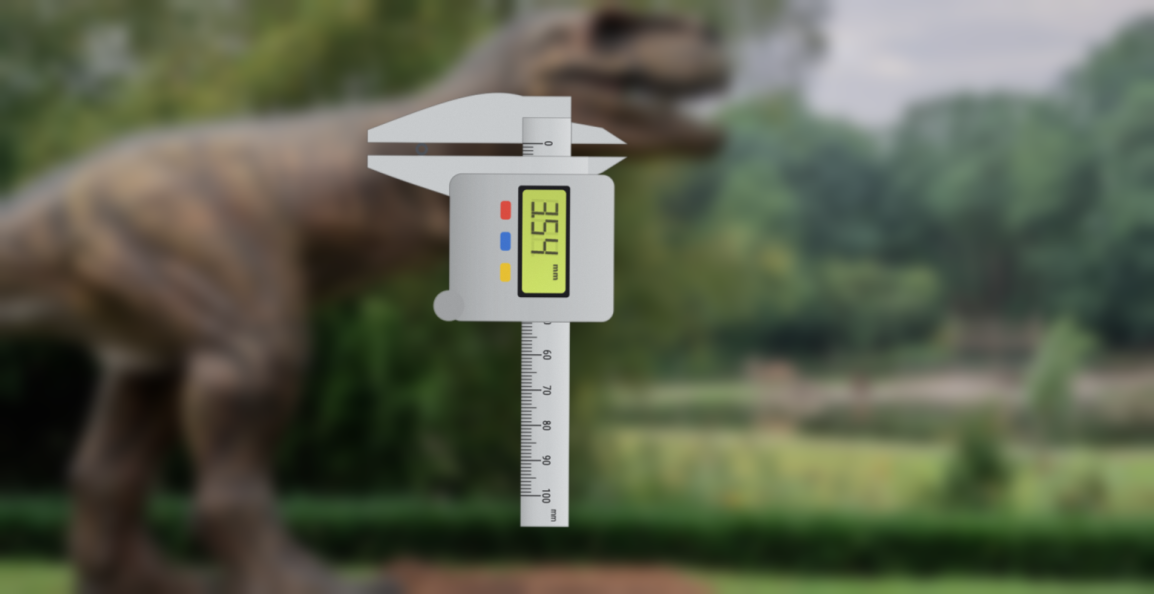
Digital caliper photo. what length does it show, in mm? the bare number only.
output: 3.54
